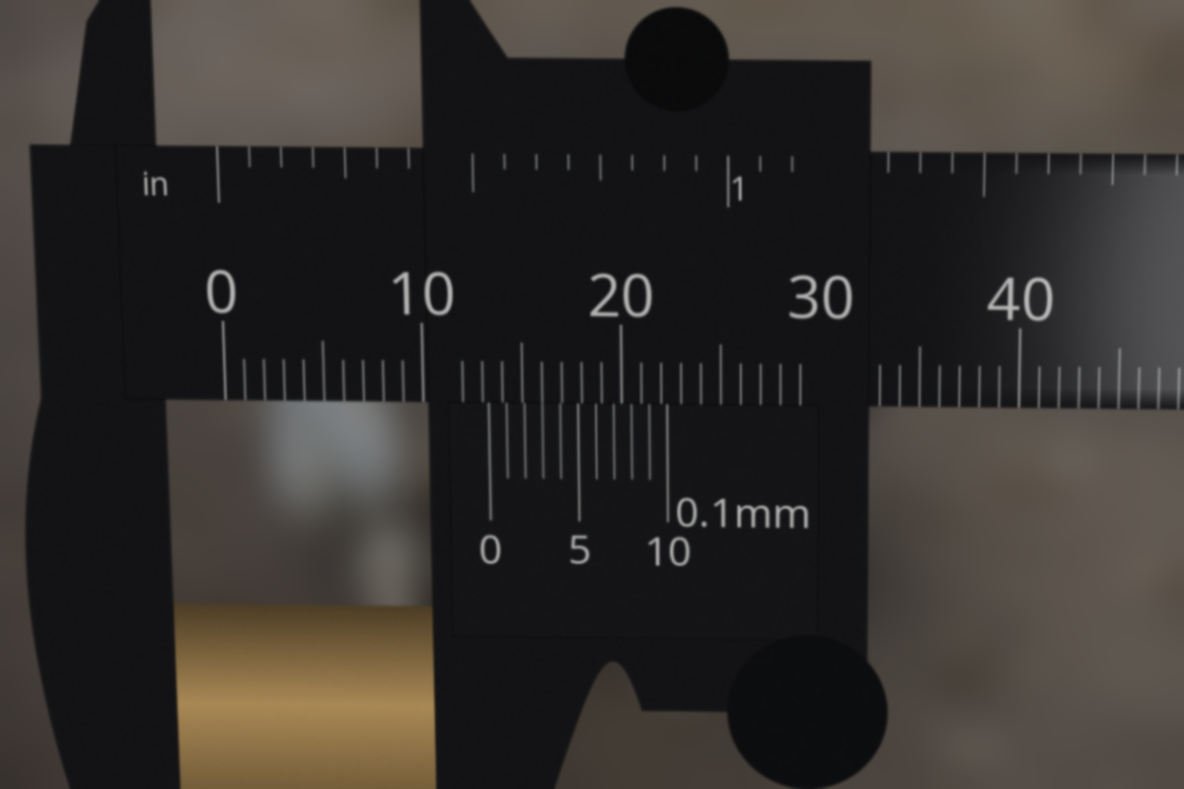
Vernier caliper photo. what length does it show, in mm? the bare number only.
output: 13.3
